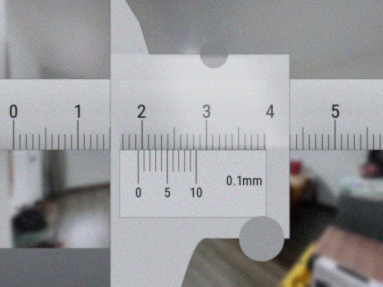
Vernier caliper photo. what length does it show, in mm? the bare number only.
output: 19.4
